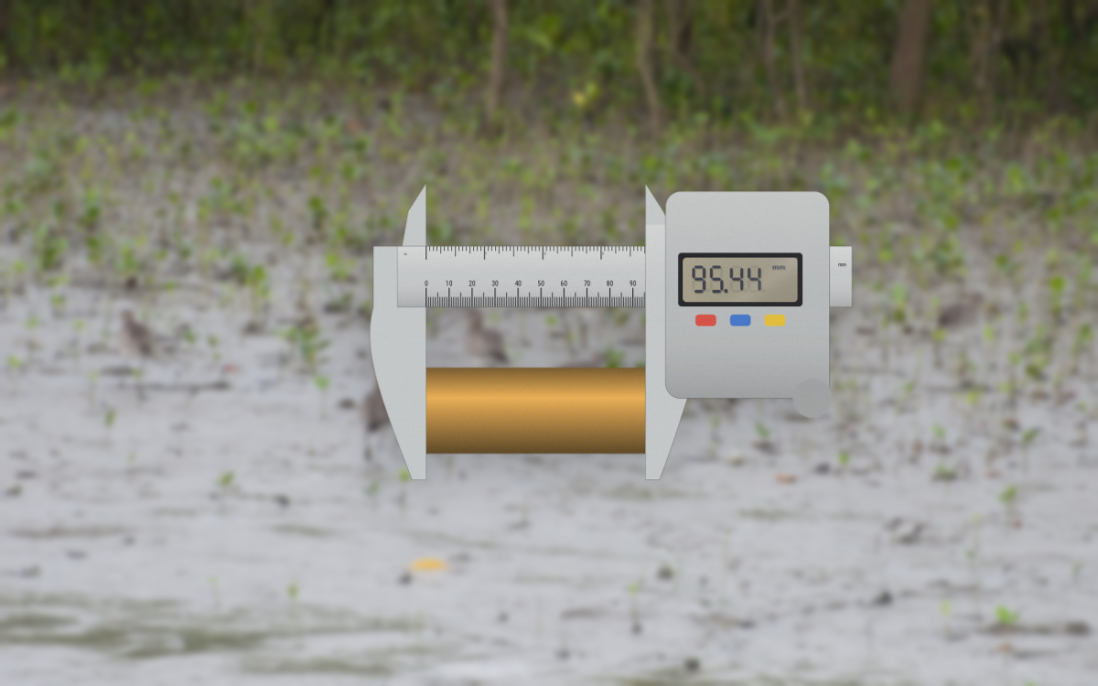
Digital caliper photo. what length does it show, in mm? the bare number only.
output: 95.44
